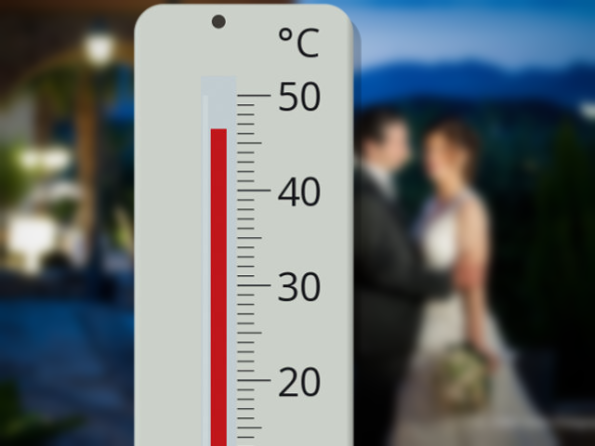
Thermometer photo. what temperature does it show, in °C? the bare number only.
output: 46.5
